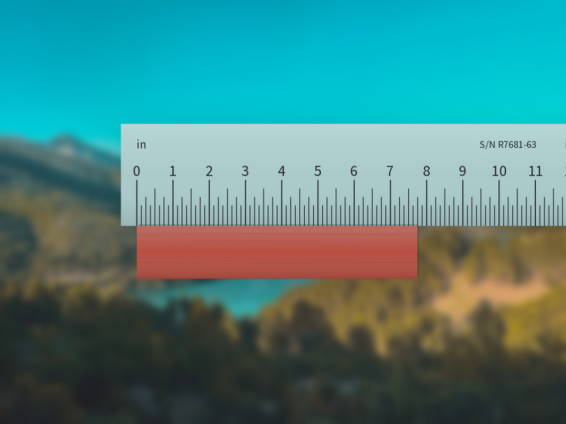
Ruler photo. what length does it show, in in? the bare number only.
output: 7.75
